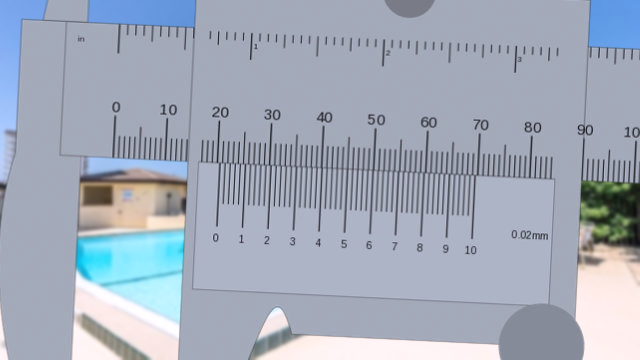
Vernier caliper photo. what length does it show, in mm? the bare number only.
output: 20.5
